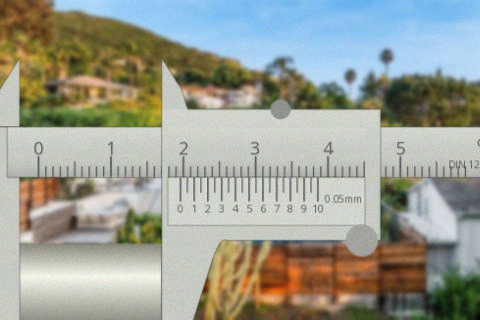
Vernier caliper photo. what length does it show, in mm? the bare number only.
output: 19.6
